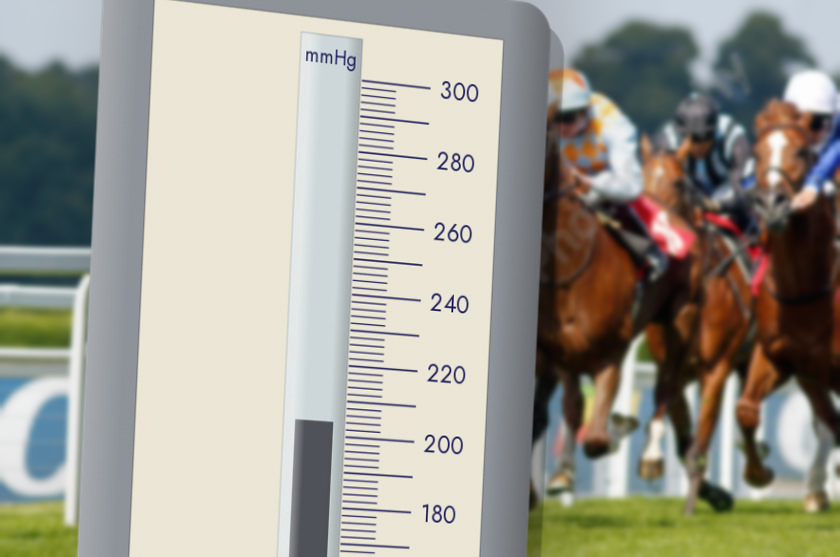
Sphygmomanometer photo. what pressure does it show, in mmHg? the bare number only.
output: 204
